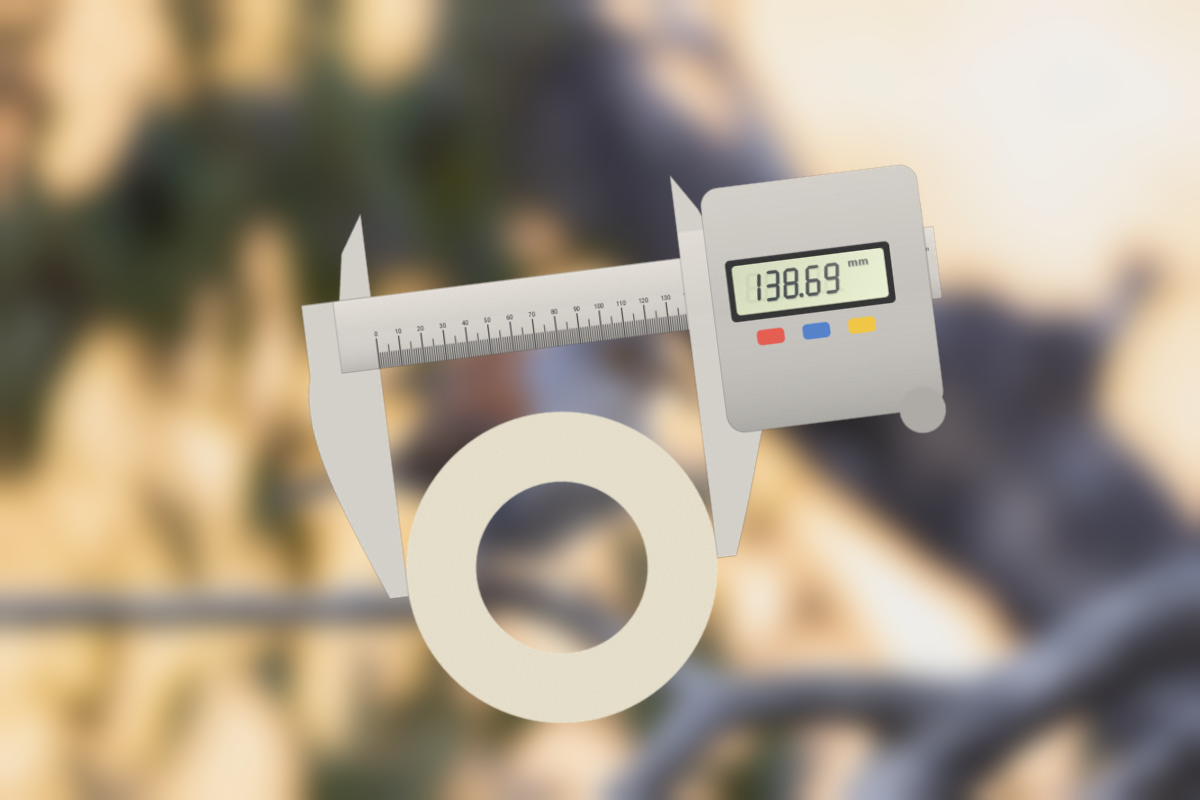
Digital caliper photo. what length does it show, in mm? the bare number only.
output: 138.69
